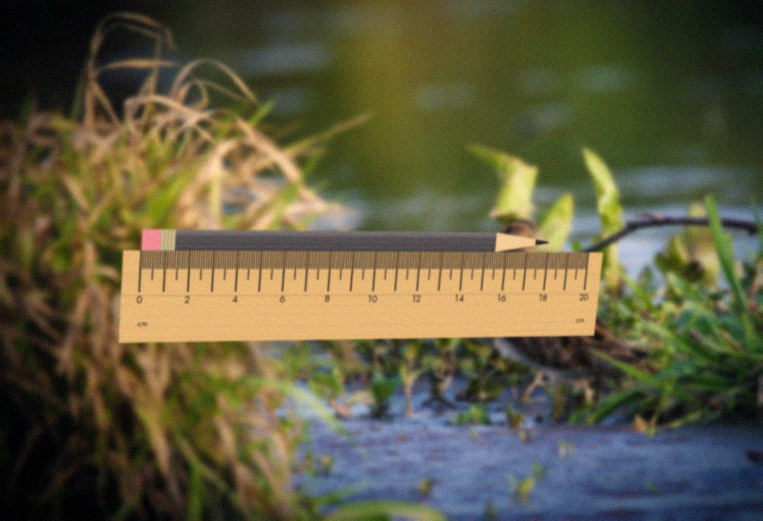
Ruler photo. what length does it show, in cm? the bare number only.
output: 18
